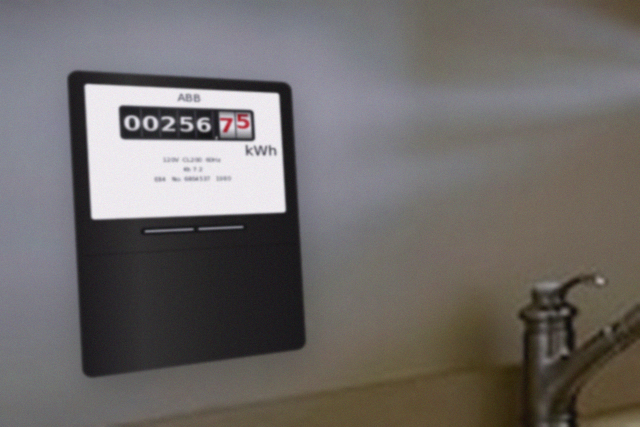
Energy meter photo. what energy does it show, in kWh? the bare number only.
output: 256.75
